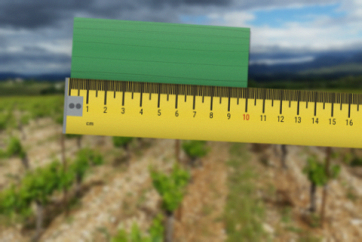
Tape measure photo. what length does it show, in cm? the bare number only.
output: 10
